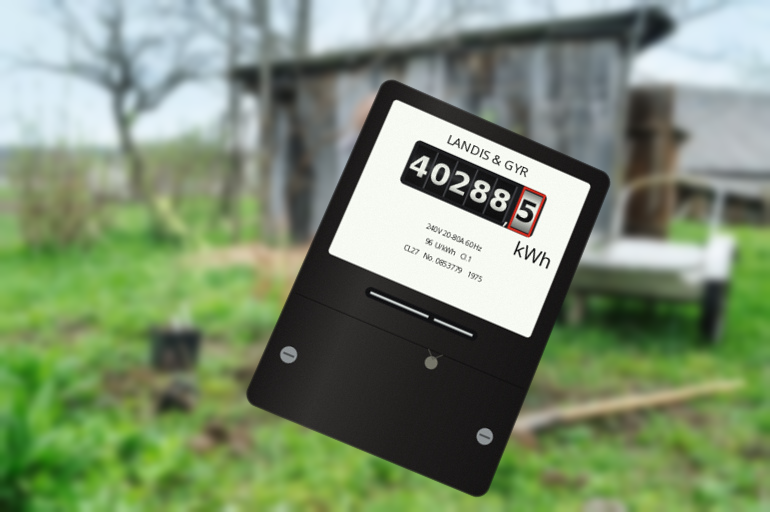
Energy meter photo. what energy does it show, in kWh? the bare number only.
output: 40288.5
